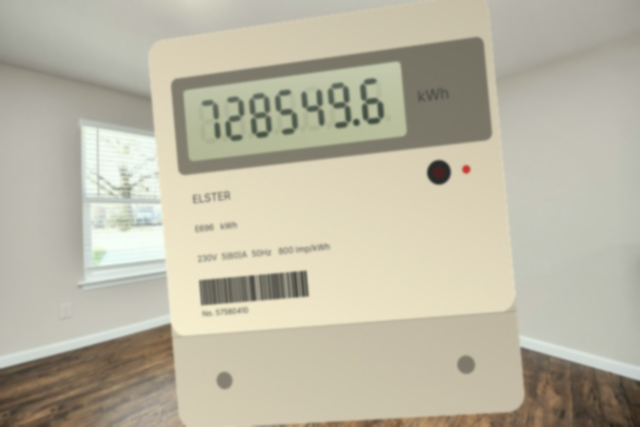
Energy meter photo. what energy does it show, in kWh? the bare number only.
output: 728549.6
